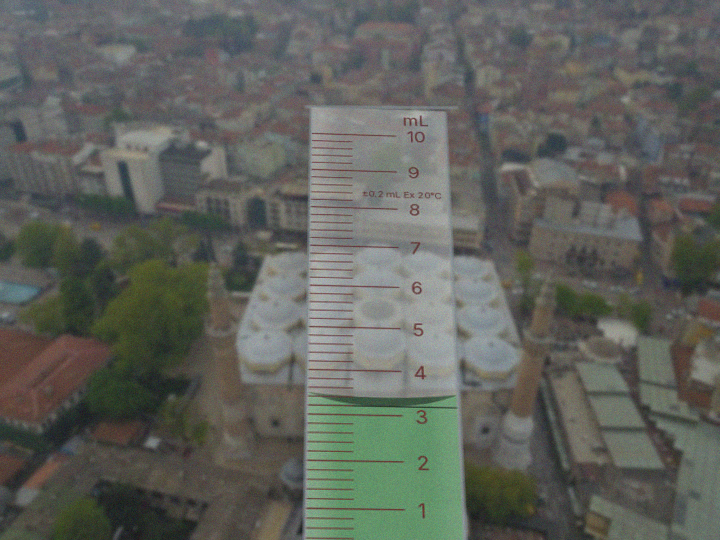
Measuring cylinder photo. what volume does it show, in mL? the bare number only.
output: 3.2
